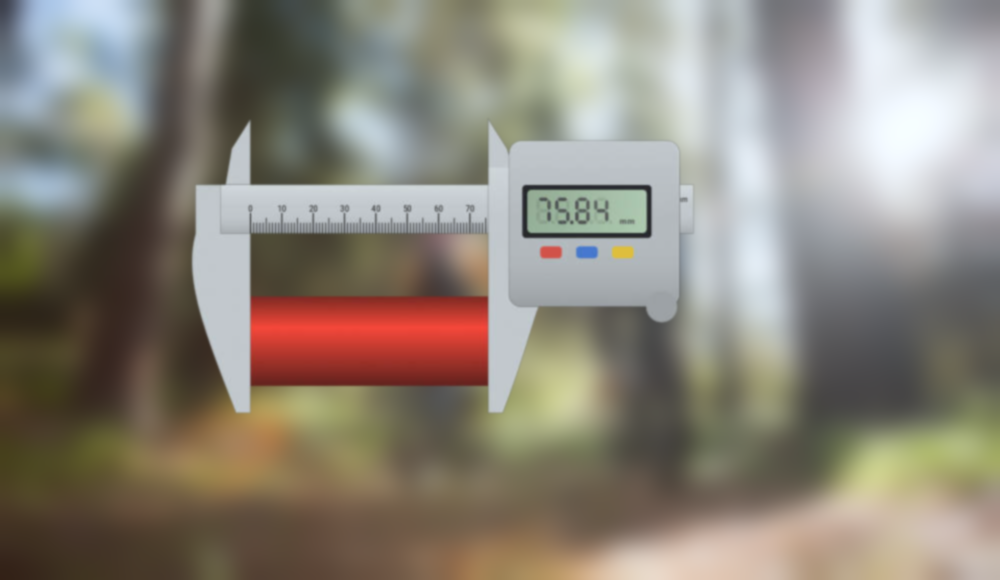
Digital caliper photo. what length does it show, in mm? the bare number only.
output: 75.84
